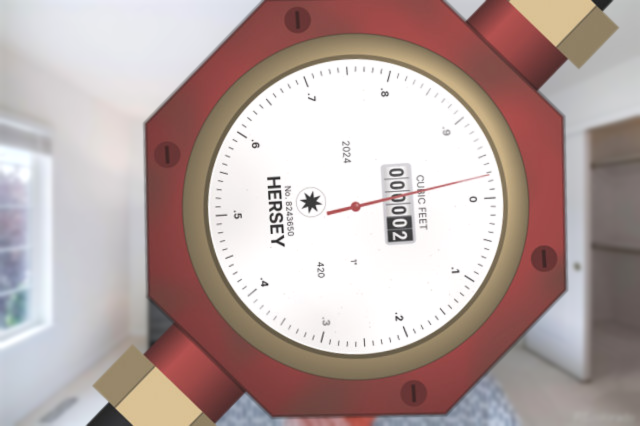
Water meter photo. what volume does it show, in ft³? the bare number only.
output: 1.97
